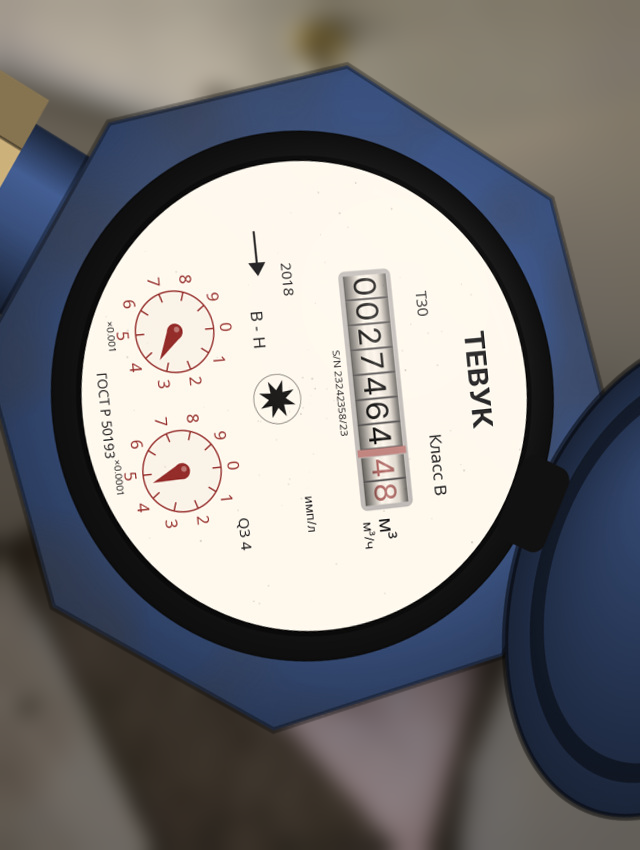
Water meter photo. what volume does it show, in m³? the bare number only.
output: 27464.4834
